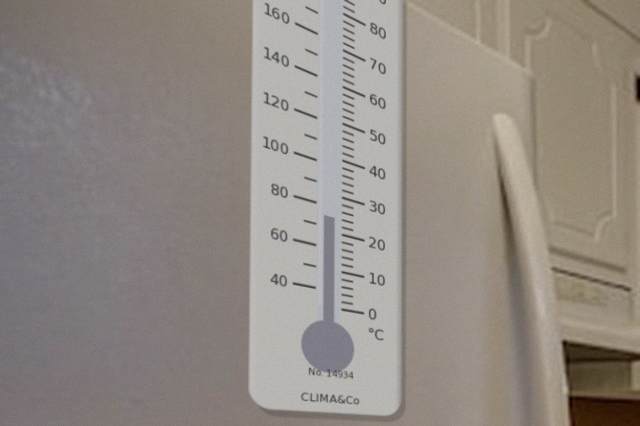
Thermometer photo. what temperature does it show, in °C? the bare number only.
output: 24
